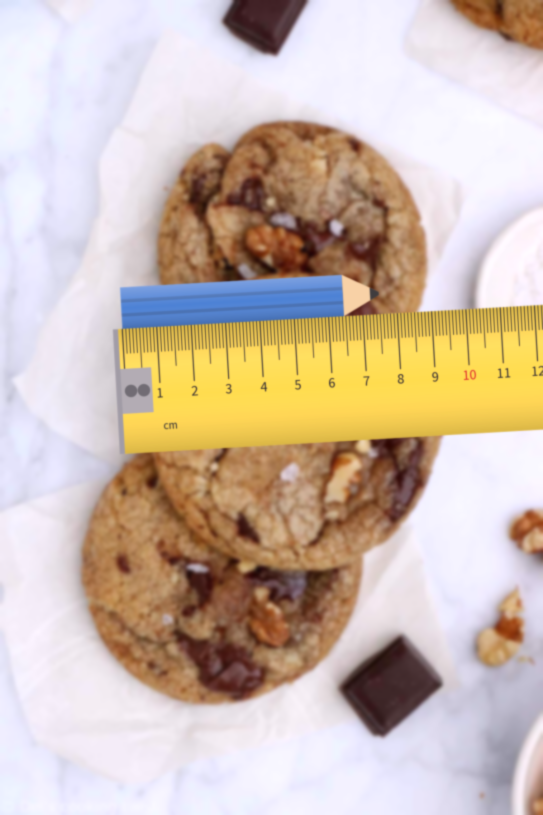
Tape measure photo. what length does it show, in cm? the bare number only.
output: 7.5
